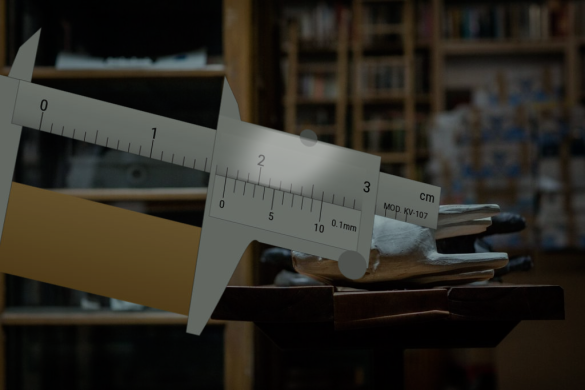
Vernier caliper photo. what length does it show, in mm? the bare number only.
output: 17.0
